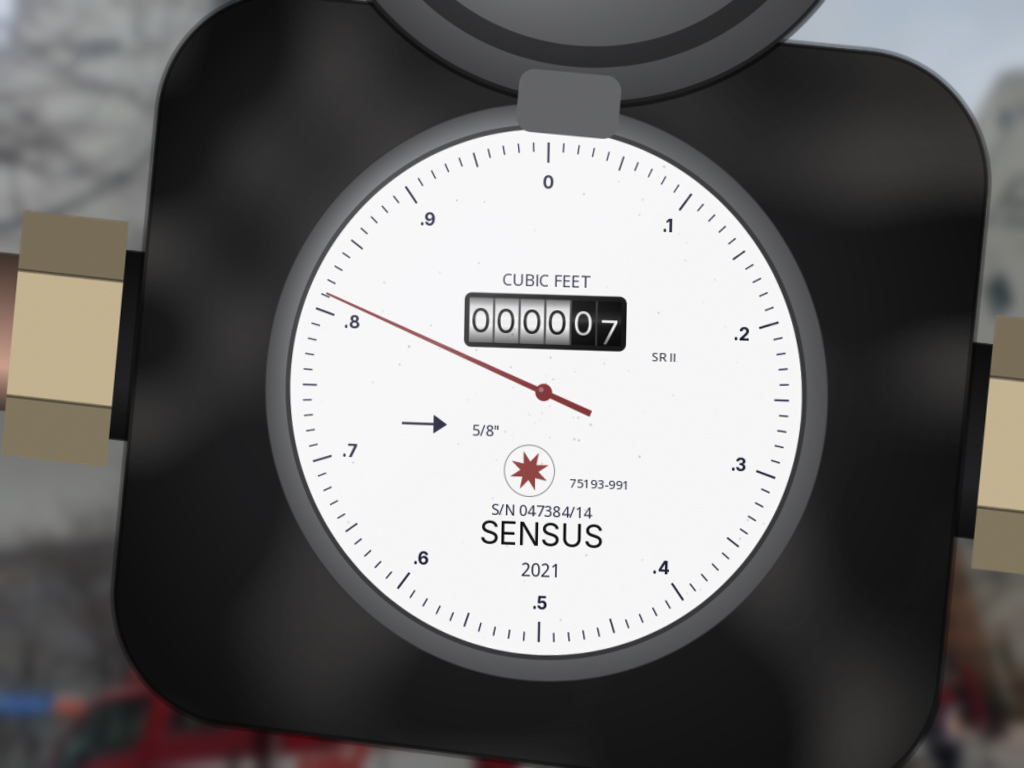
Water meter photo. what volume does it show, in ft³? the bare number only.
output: 6.81
